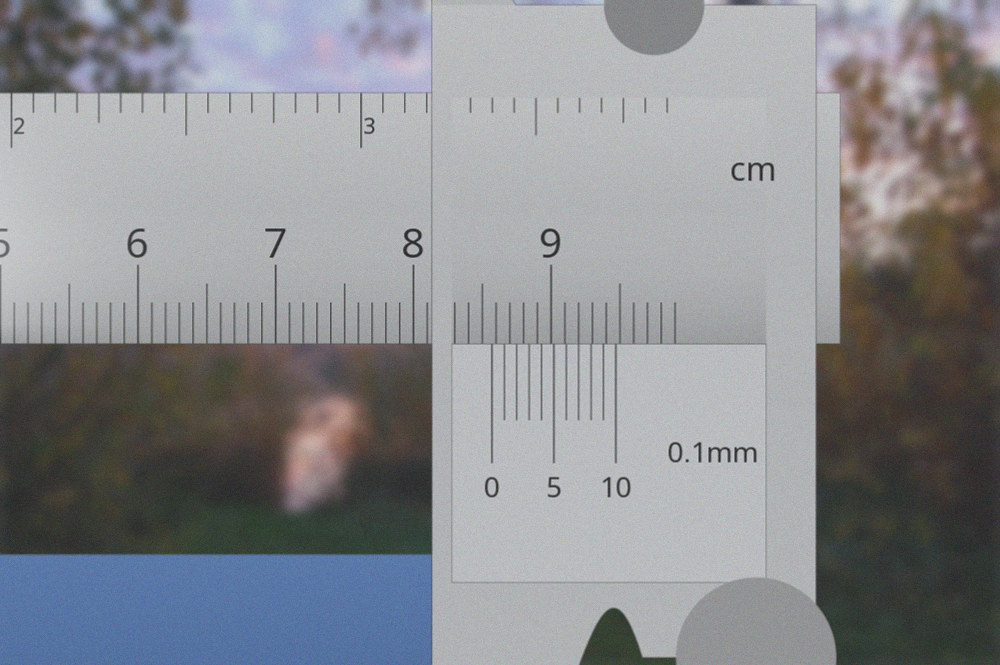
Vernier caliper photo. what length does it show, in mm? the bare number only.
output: 85.7
